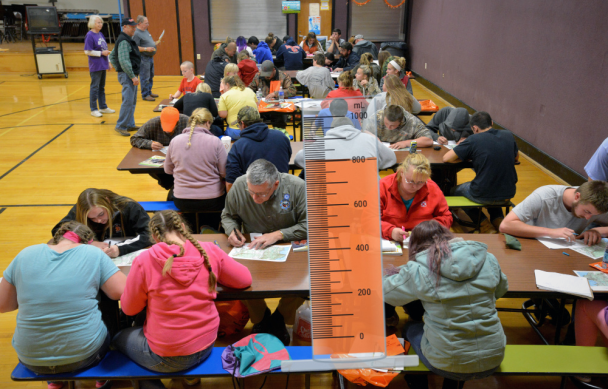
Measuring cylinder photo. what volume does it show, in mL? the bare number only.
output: 800
